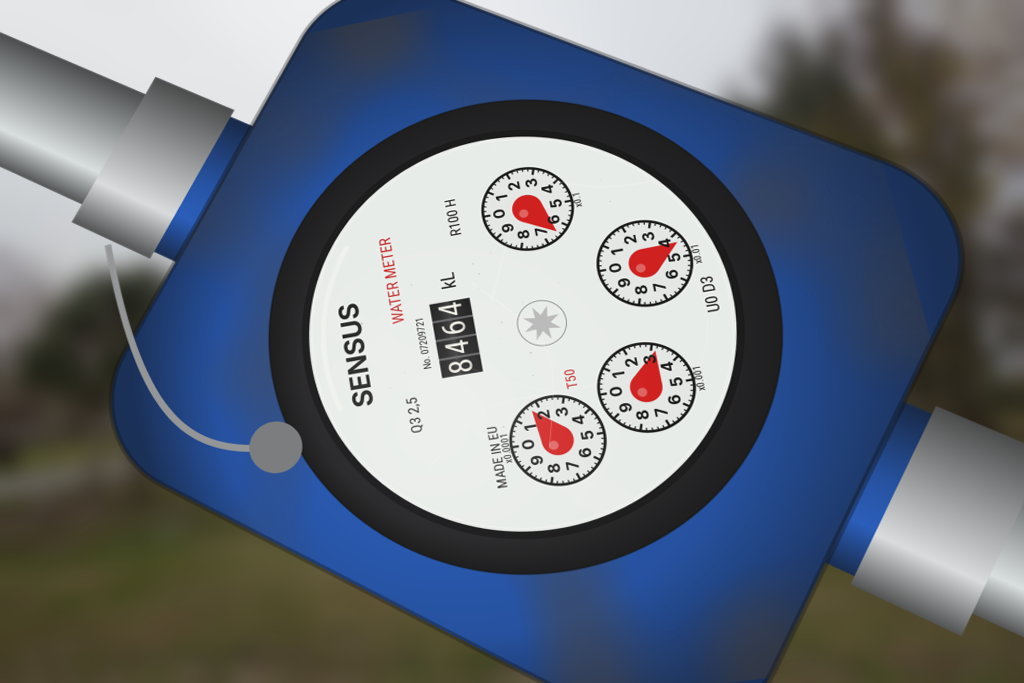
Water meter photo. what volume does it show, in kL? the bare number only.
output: 8464.6431
